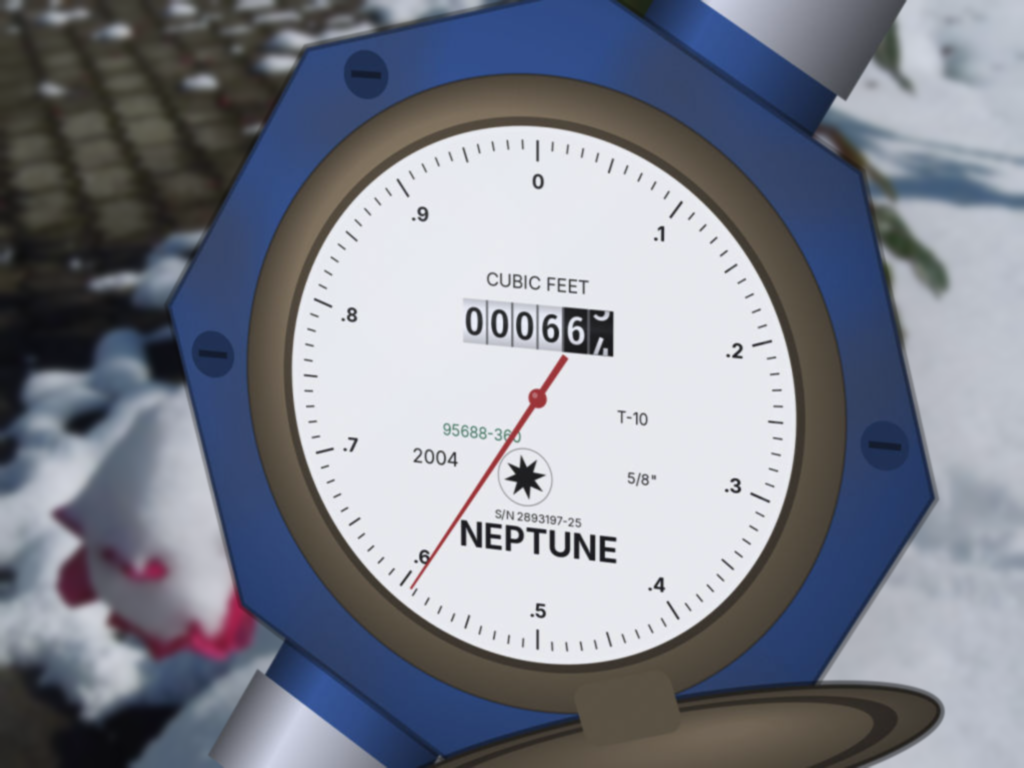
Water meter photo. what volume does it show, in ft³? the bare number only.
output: 663.59
